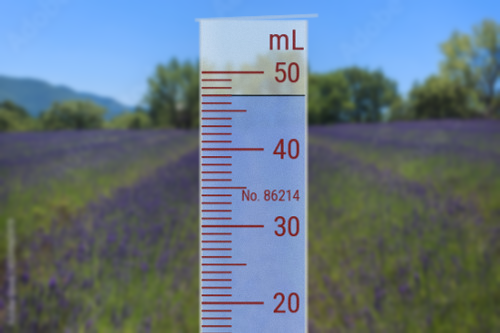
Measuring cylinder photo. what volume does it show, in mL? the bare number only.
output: 47
